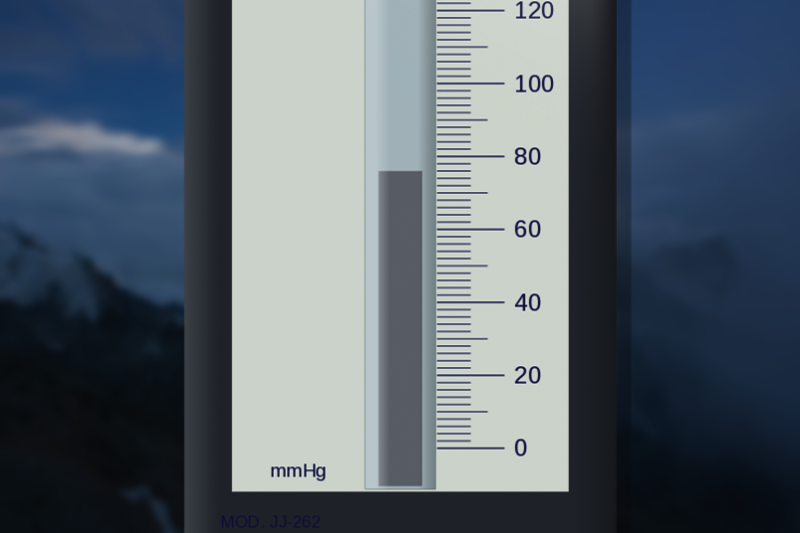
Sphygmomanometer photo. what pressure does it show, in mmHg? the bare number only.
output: 76
